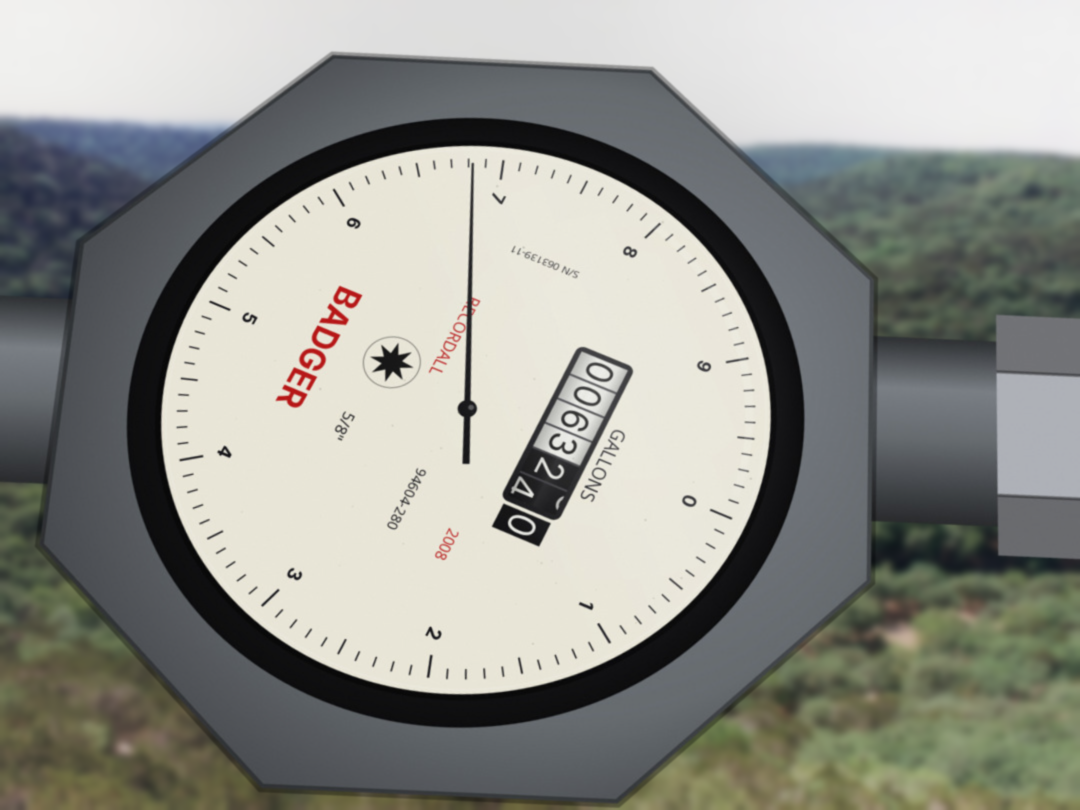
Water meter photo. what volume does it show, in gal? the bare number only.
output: 63236.8
